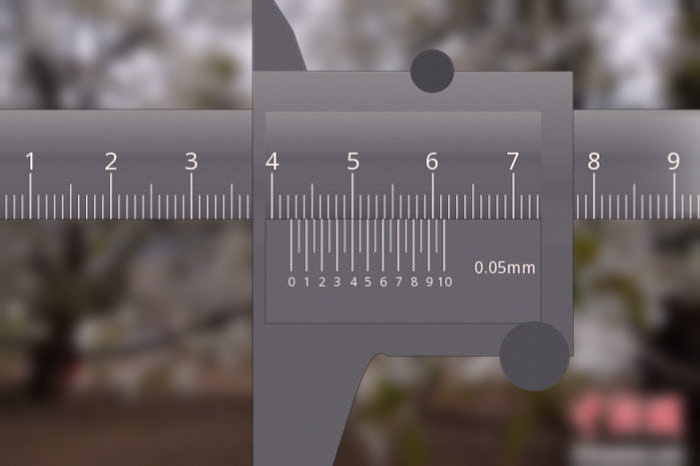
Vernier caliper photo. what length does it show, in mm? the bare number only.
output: 42.4
